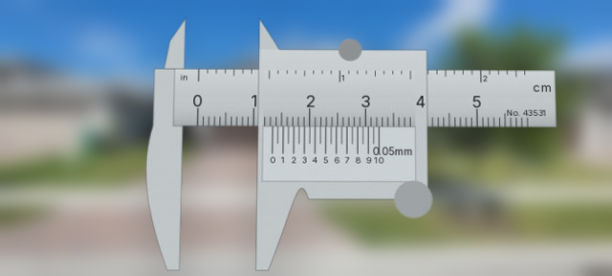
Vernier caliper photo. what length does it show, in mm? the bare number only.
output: 13.4
